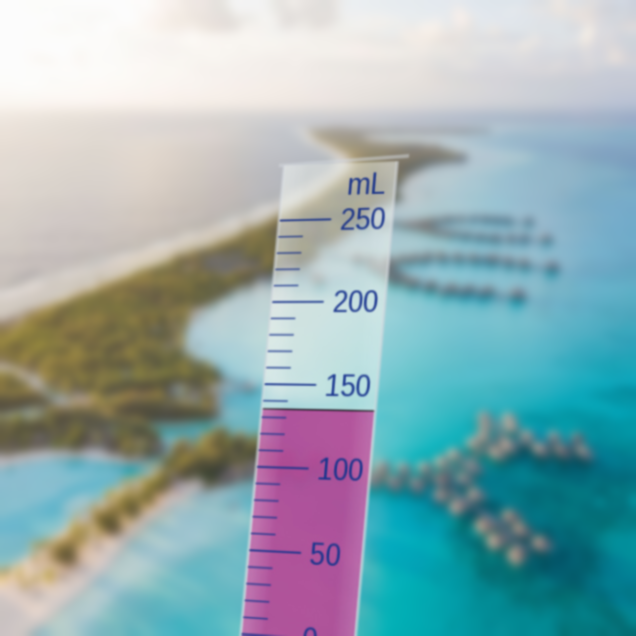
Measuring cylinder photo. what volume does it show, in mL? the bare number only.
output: 135
